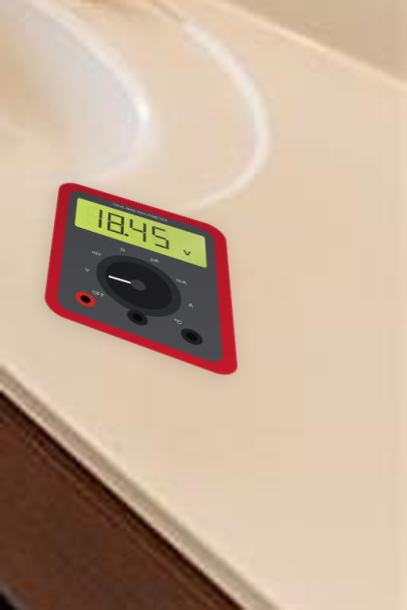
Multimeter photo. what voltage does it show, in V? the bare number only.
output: 18.45
